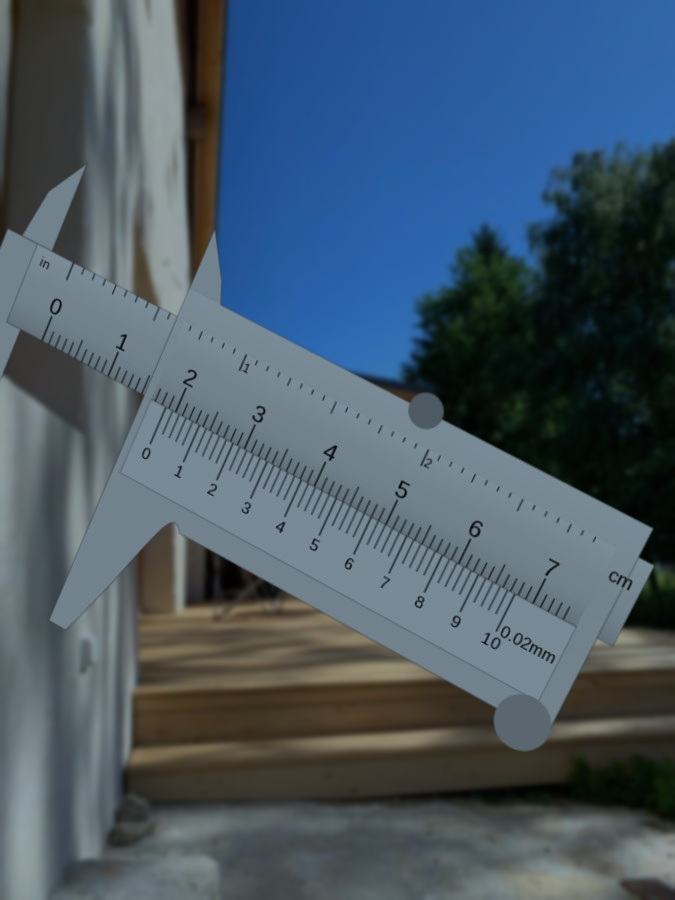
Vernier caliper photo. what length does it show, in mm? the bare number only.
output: 18.6
